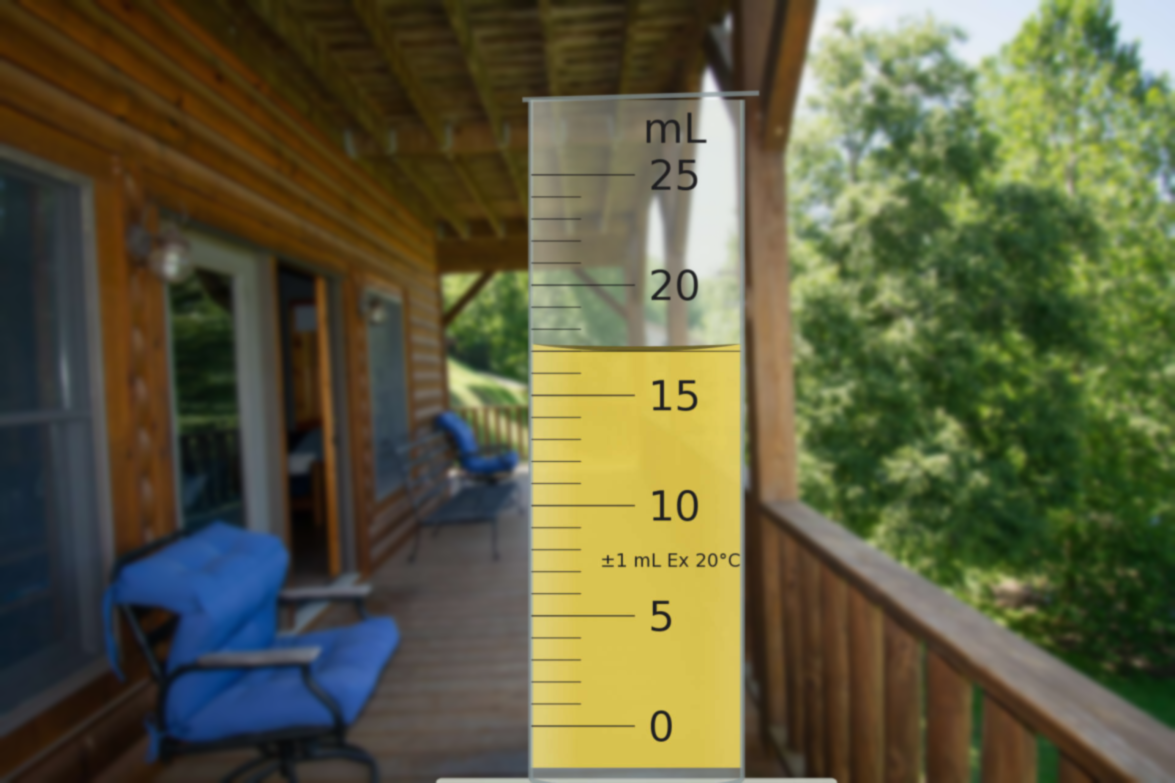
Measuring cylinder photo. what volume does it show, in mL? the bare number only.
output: 17
